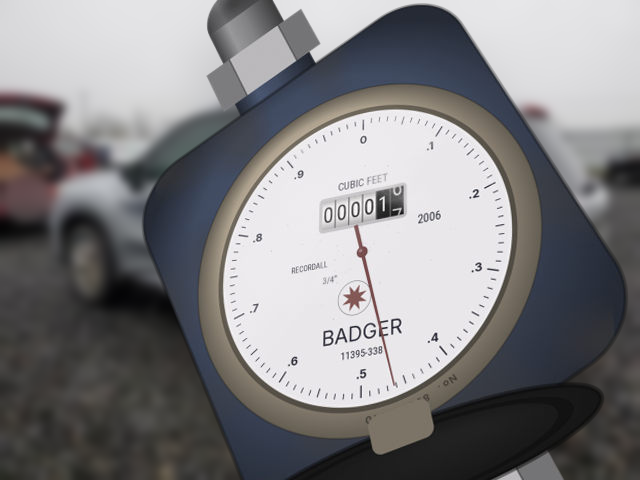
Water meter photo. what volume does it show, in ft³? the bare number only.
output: 16.46
